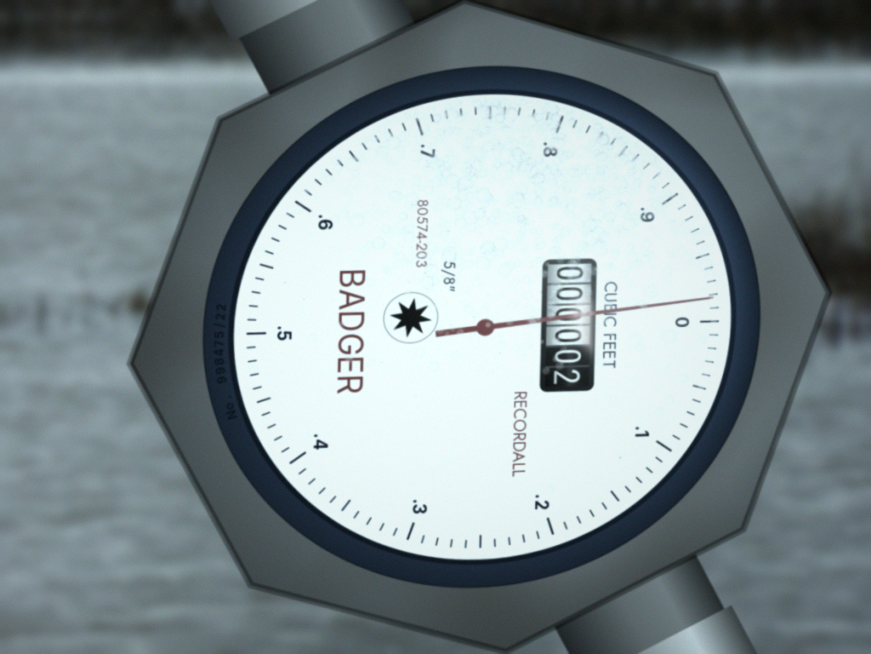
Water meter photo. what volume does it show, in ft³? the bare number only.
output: 1.98
